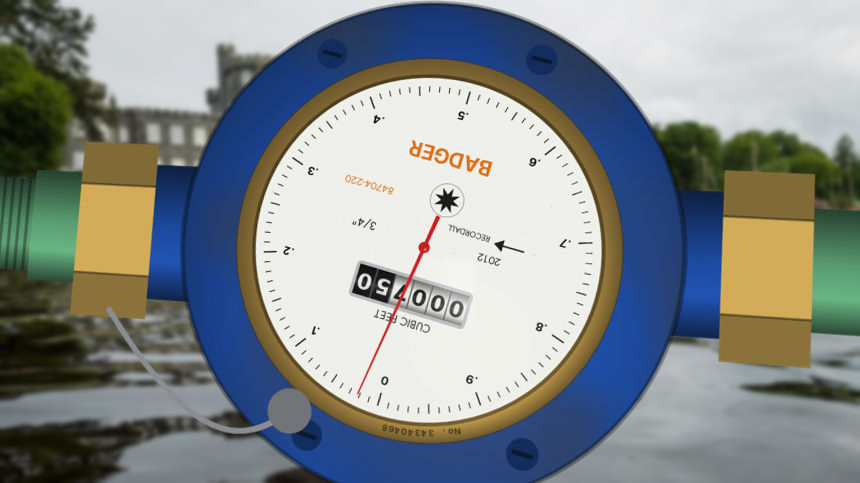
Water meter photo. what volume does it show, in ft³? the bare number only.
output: 750.02
